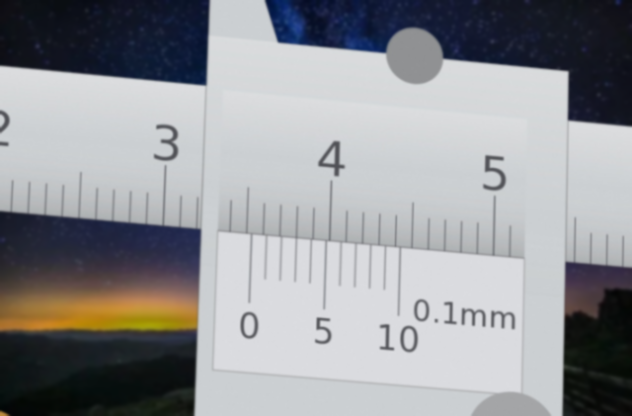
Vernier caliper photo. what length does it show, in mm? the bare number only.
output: 35.3
